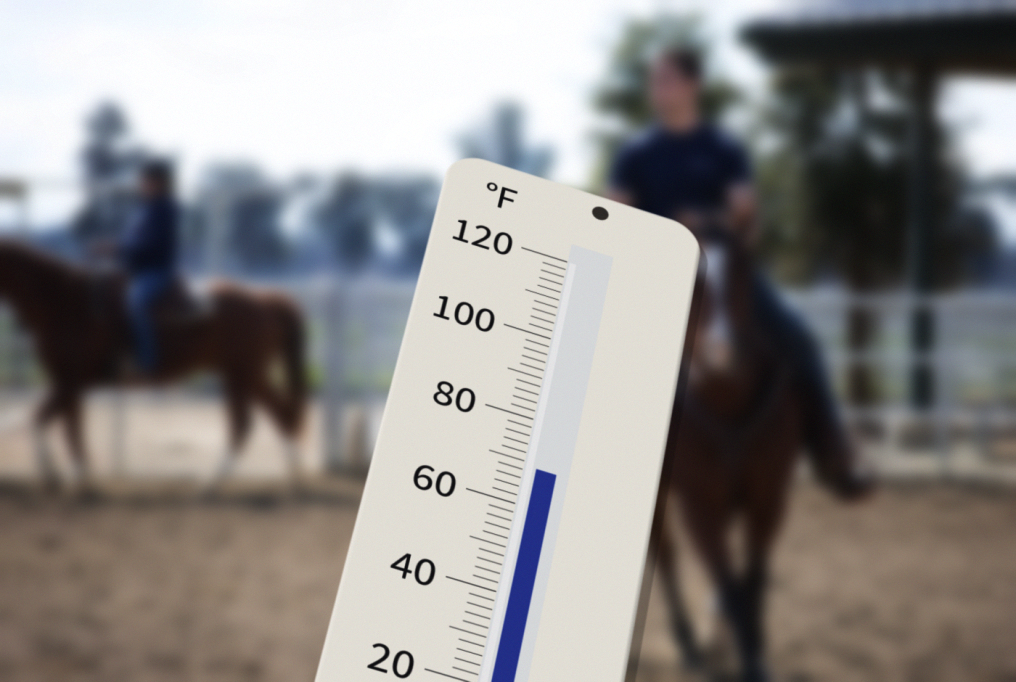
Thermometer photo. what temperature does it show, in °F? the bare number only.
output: 69
